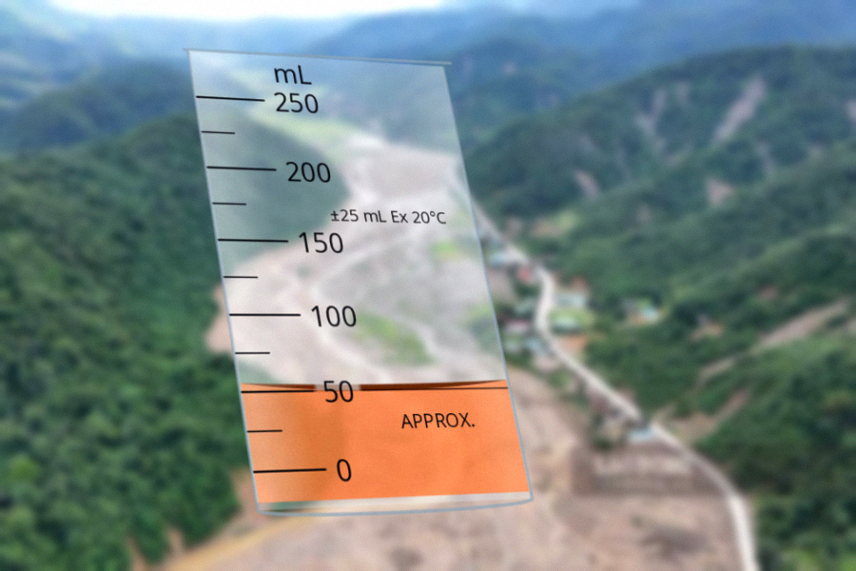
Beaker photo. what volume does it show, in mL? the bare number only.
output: 50
